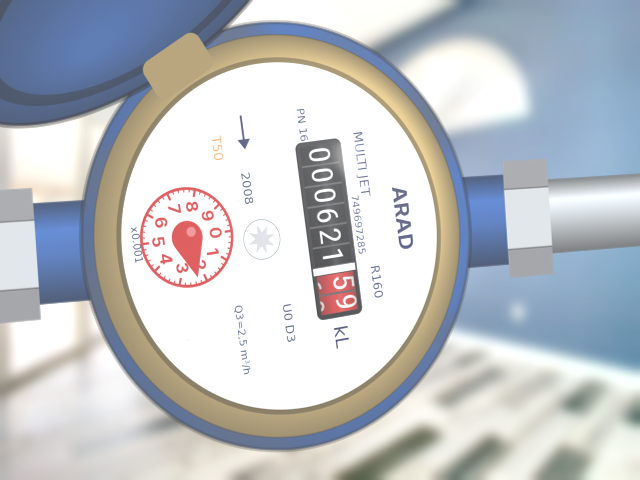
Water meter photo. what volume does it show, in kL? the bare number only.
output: 621.592
